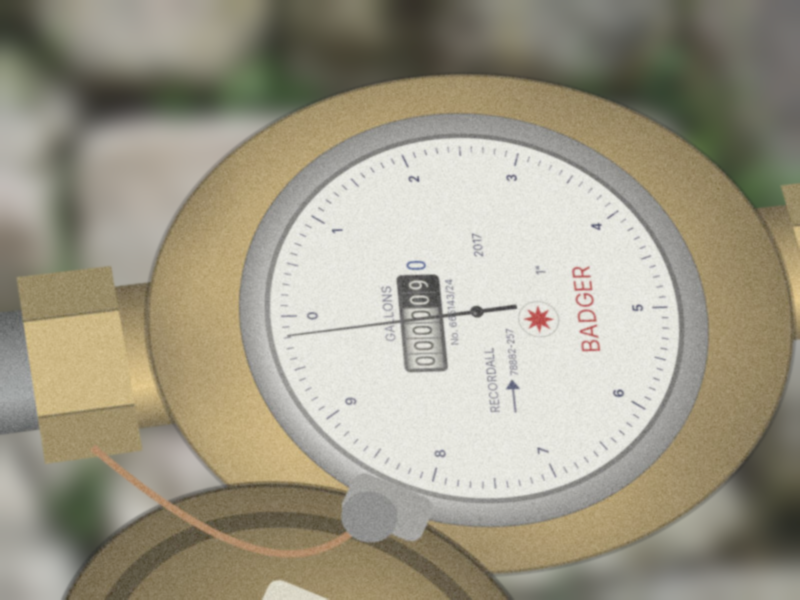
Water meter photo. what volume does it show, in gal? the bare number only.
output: 89.8
